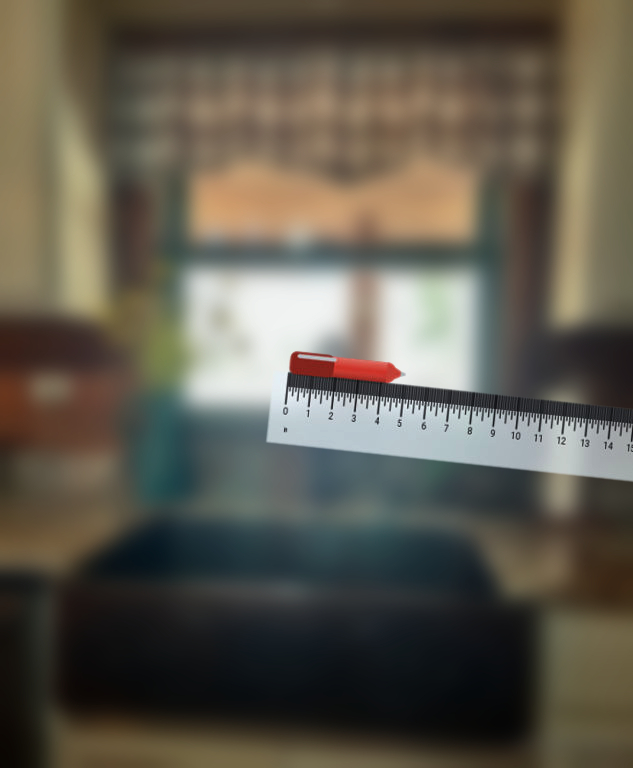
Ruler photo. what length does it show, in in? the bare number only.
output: 5
